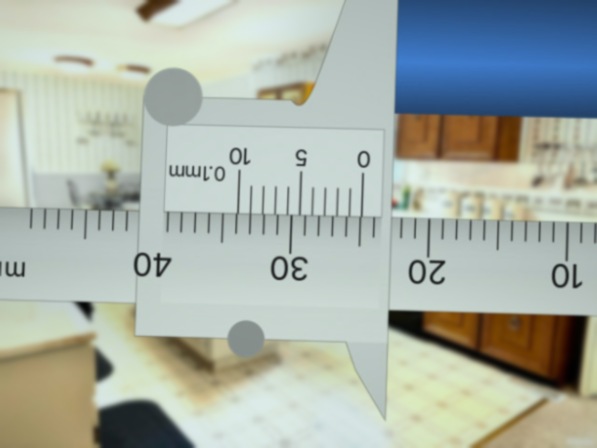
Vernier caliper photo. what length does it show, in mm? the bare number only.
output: 24.9
